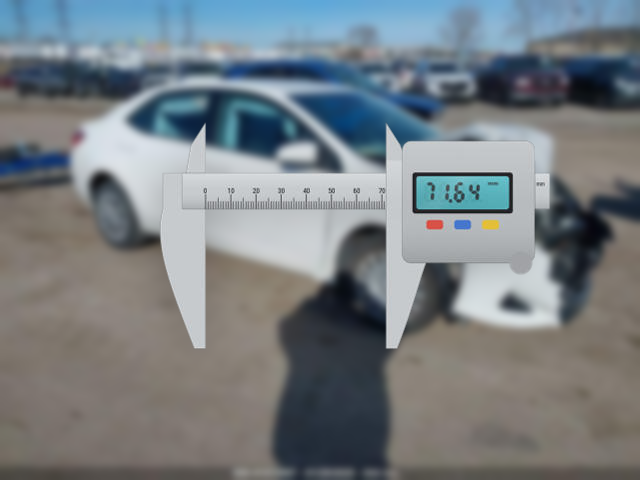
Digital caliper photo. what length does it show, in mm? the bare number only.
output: 71.64
